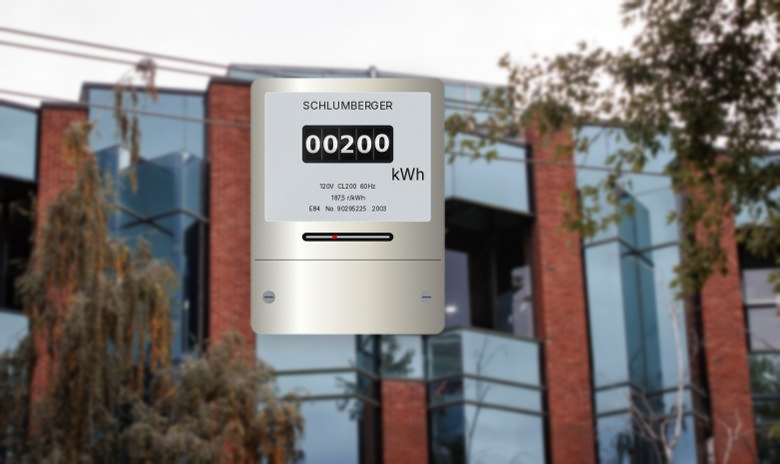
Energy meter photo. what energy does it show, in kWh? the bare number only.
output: 200
